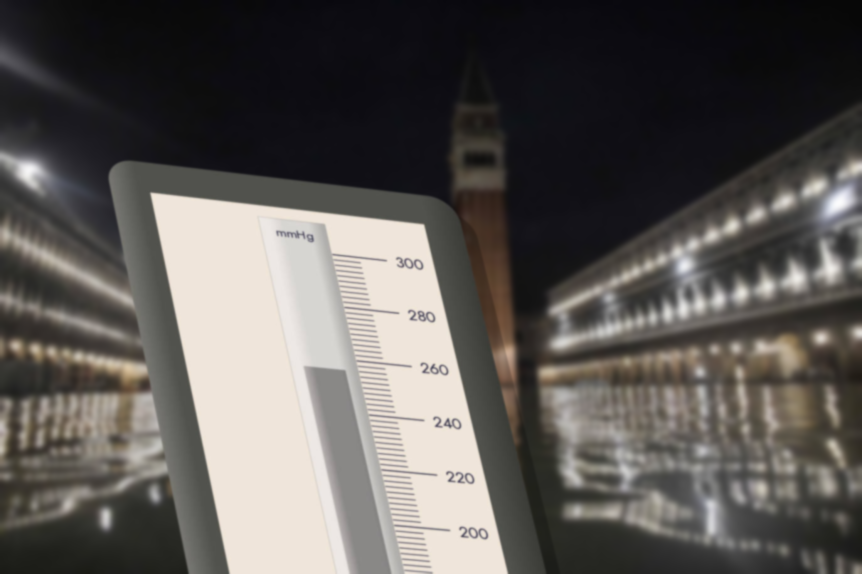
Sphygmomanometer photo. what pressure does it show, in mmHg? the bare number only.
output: 256
